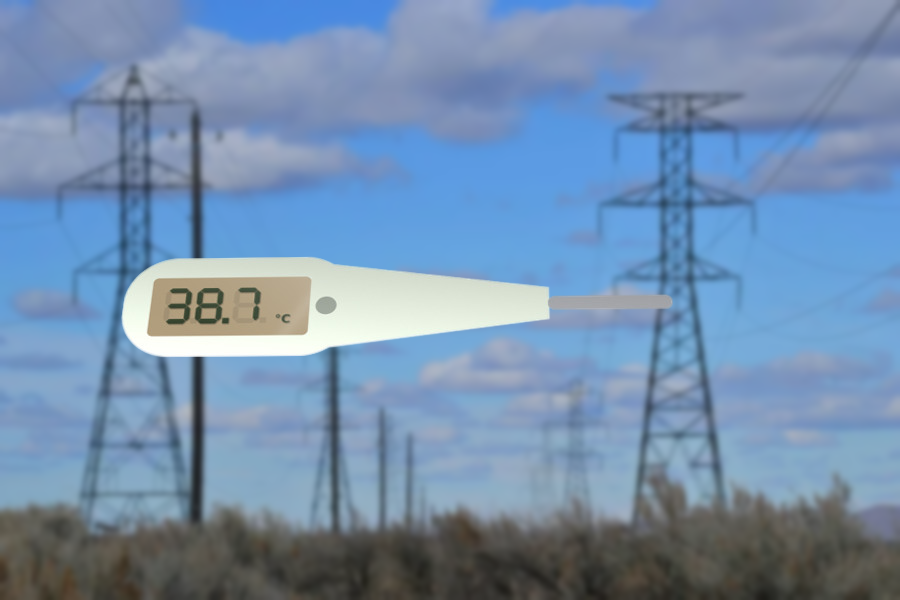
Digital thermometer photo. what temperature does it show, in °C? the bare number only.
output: 38.7
